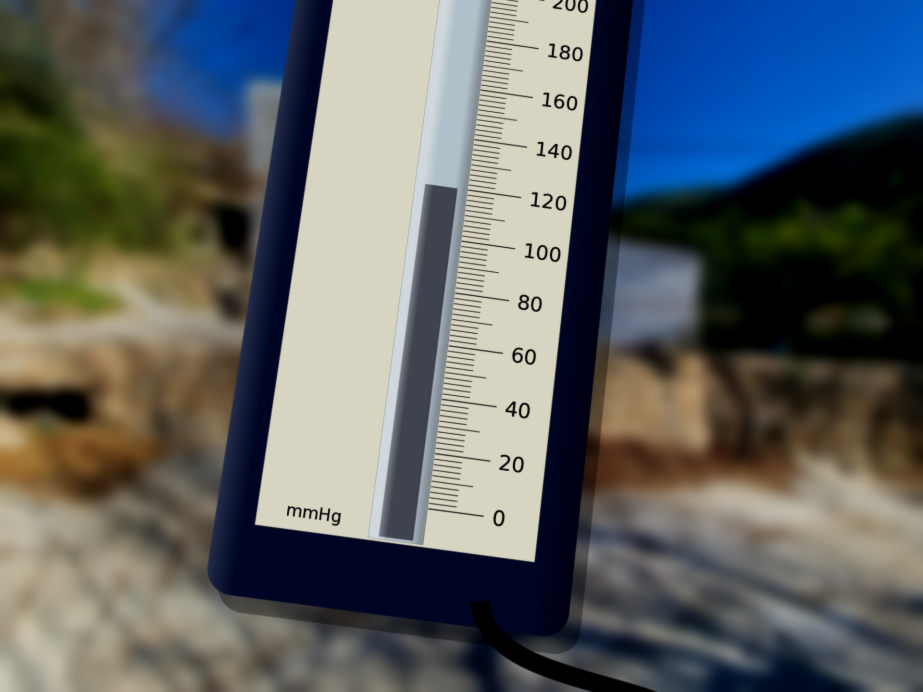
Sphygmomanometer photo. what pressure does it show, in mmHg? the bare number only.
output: 120
